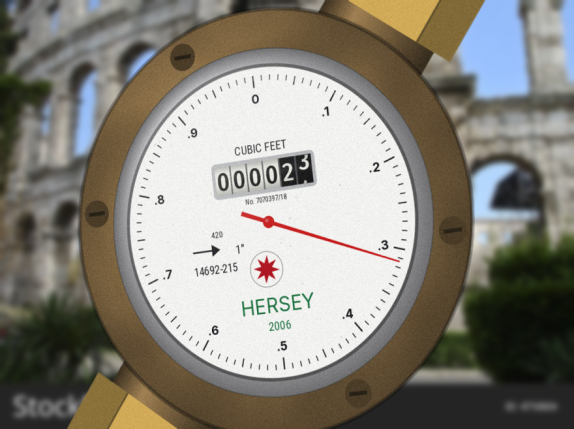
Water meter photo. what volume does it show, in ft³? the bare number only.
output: 23.31
